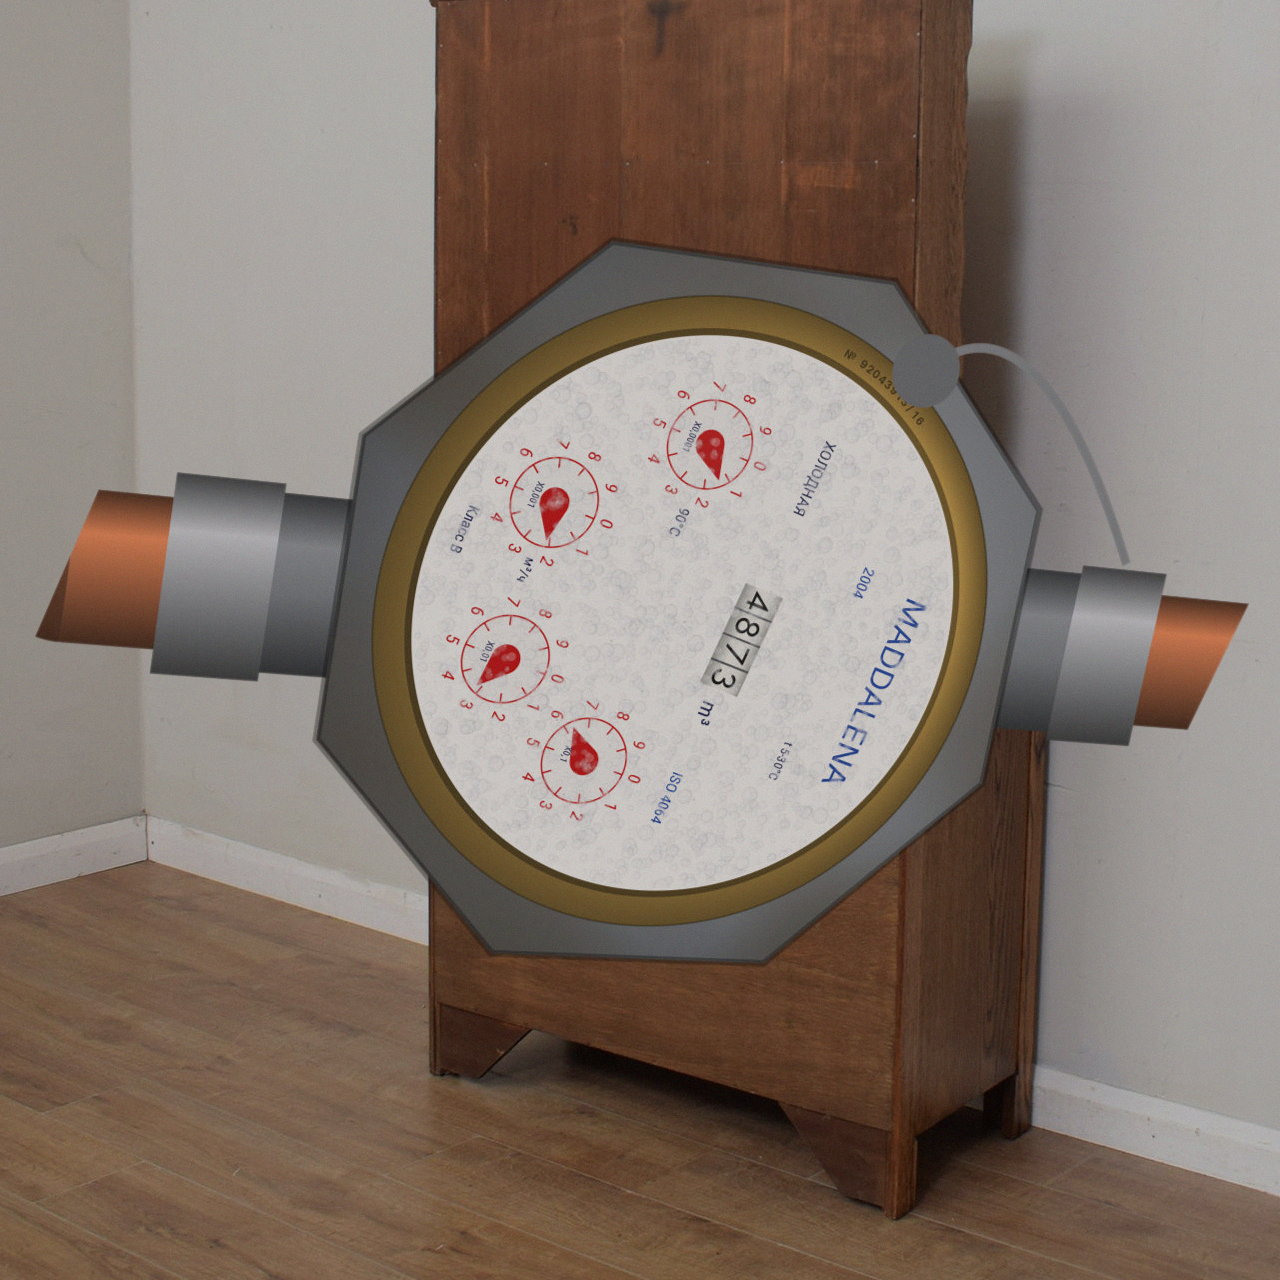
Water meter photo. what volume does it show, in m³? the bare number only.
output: 4873.6321
